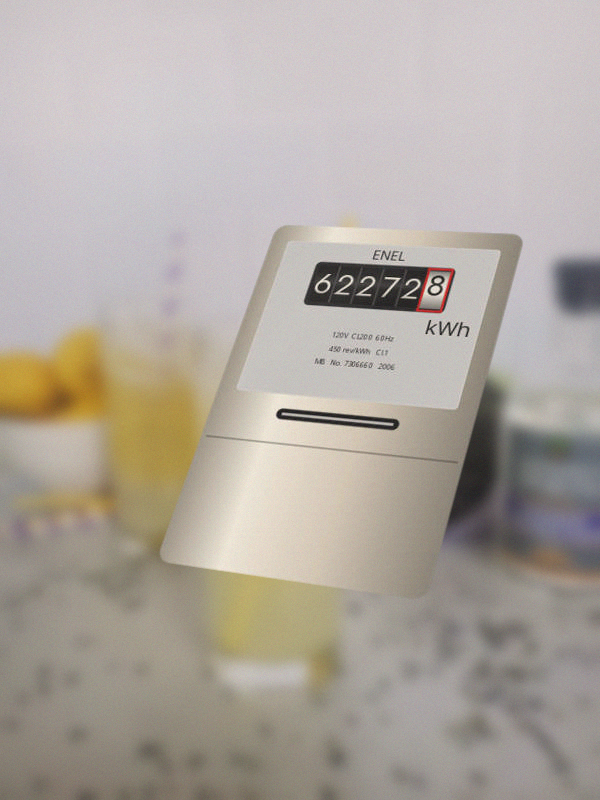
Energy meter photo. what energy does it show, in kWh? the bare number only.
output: 62272.8
